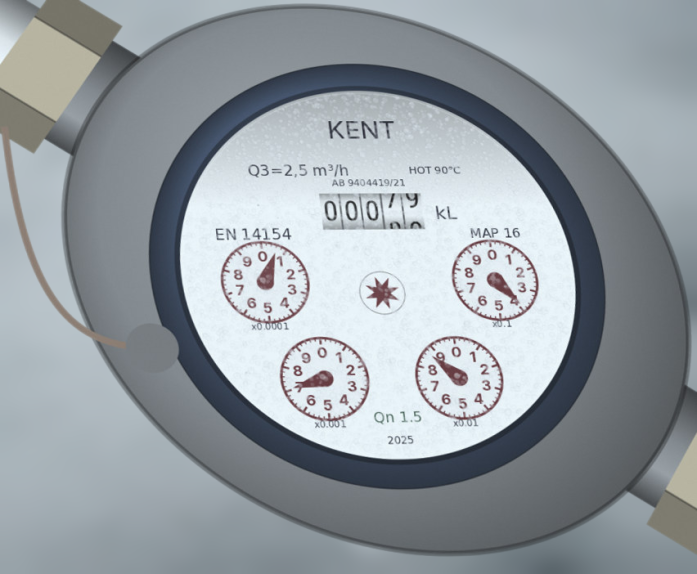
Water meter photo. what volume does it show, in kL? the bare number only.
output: 79.3870
